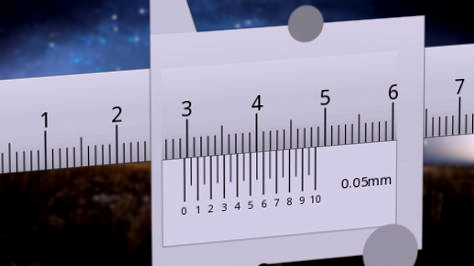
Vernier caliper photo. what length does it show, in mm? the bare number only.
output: 29.6
